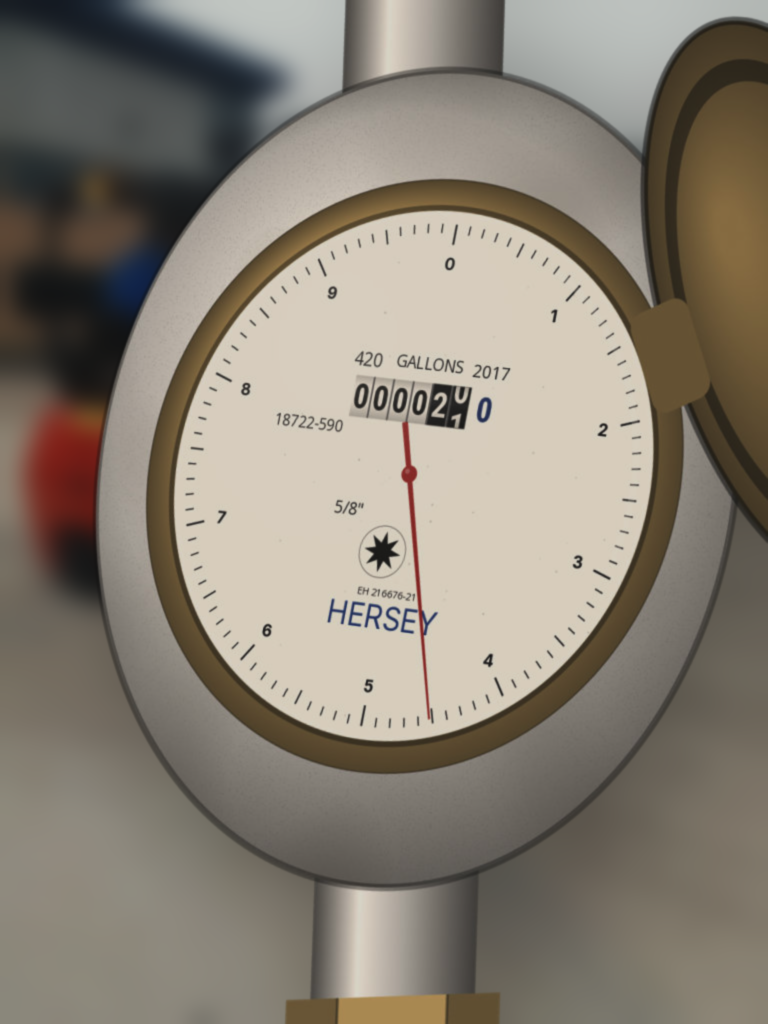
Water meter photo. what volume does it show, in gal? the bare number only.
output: 204.5
